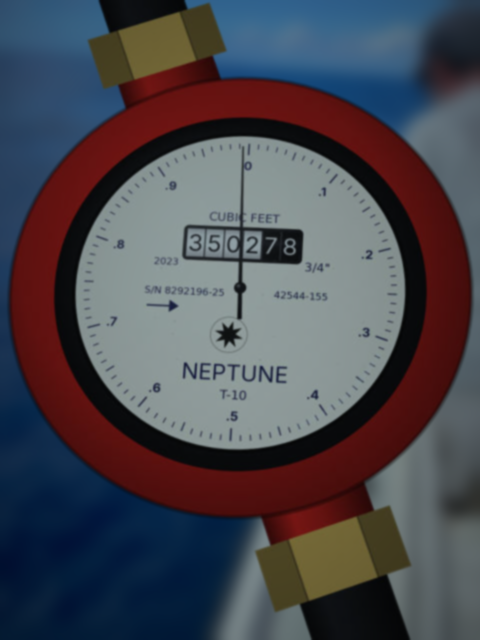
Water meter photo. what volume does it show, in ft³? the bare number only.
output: 350277.99
